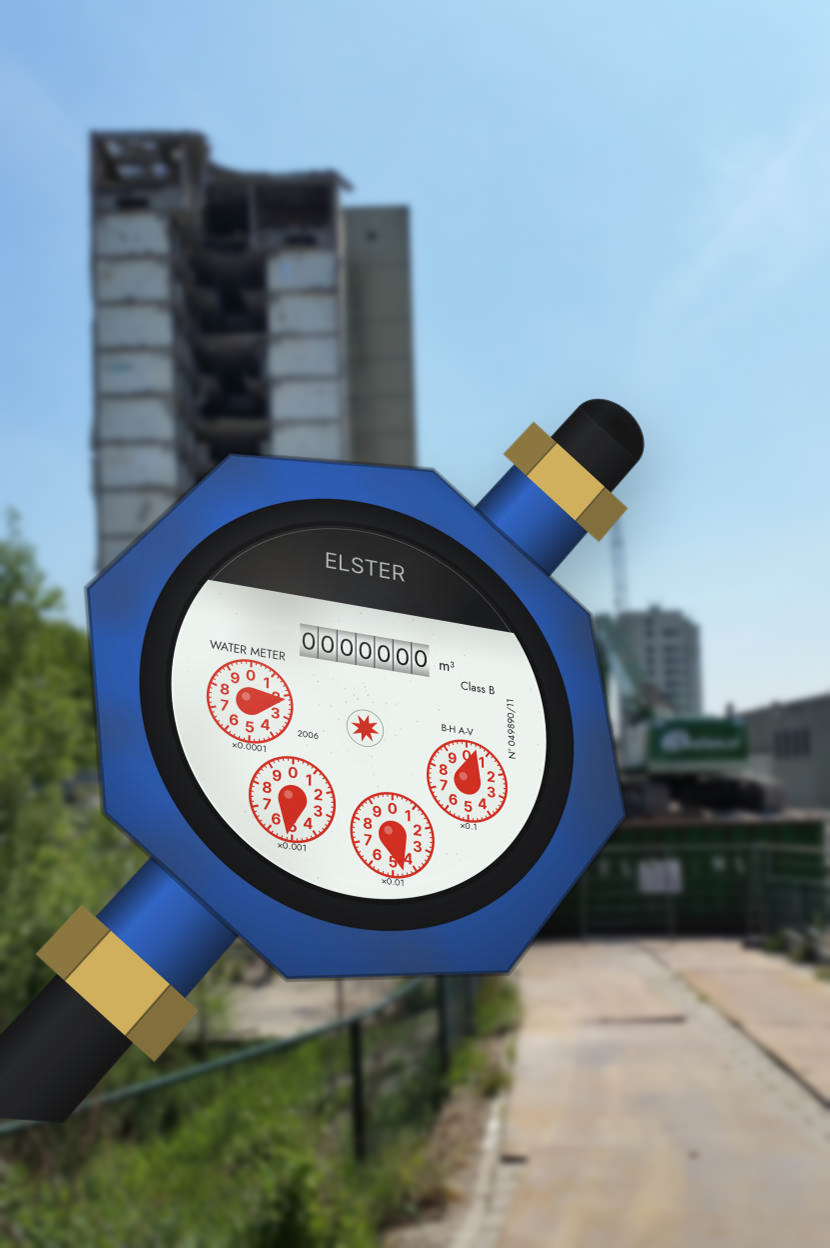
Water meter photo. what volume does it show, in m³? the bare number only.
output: 0.0452
